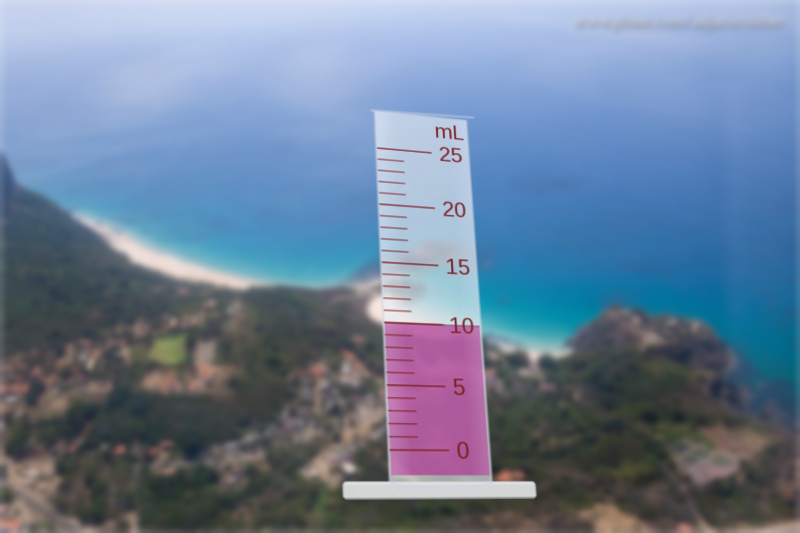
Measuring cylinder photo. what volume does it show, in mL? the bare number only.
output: 10
